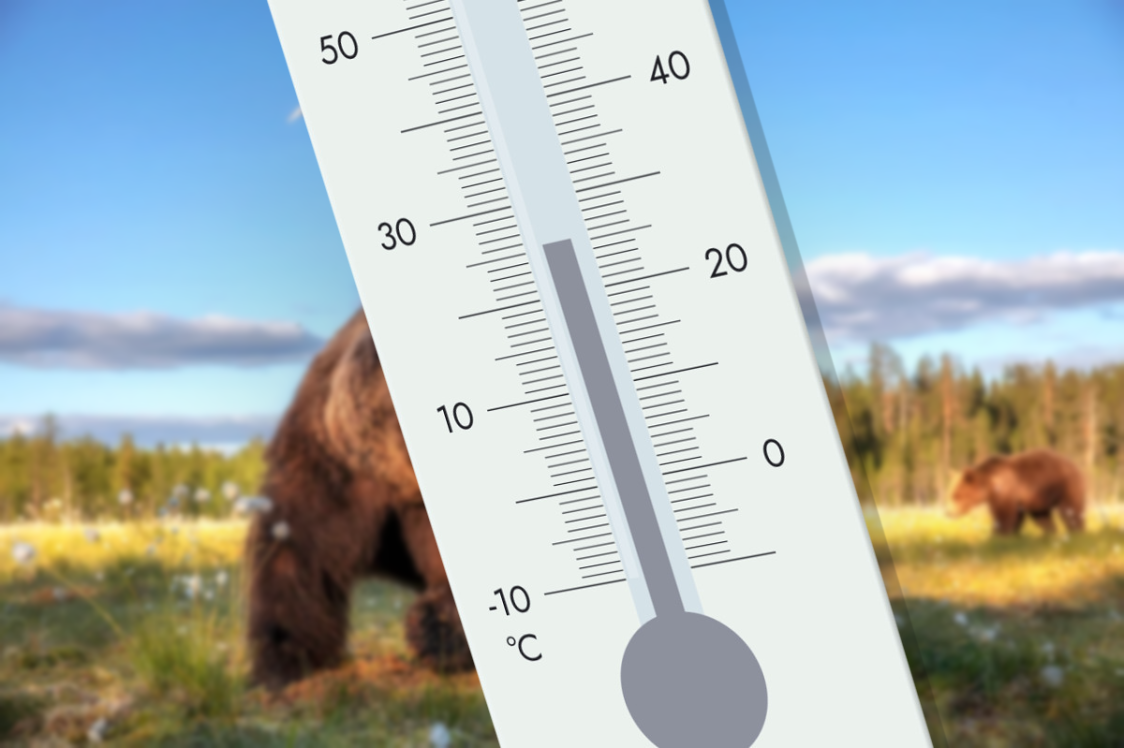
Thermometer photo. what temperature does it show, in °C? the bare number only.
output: 25.5
